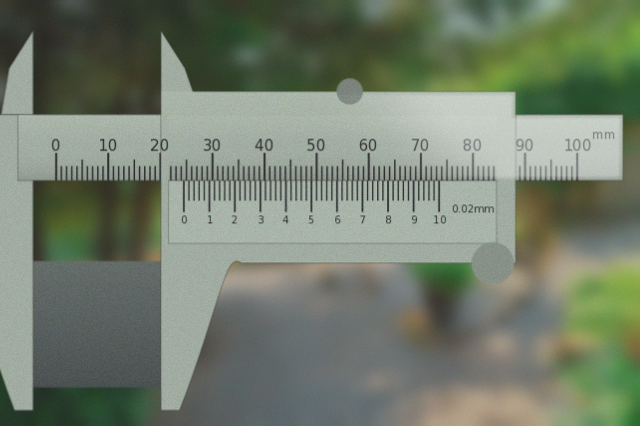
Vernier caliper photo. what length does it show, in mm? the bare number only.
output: 24.5
